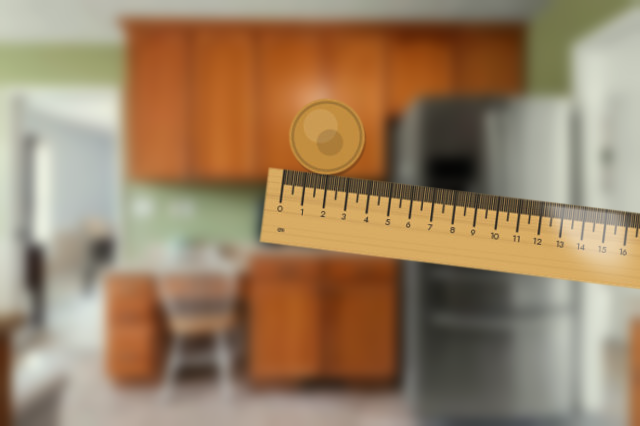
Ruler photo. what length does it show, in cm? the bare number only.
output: 3.5
